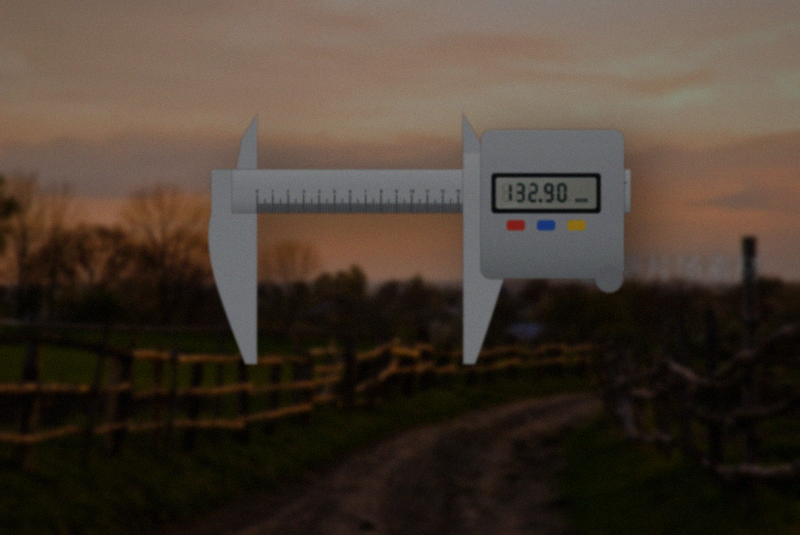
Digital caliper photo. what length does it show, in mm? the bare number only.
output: 132.90
